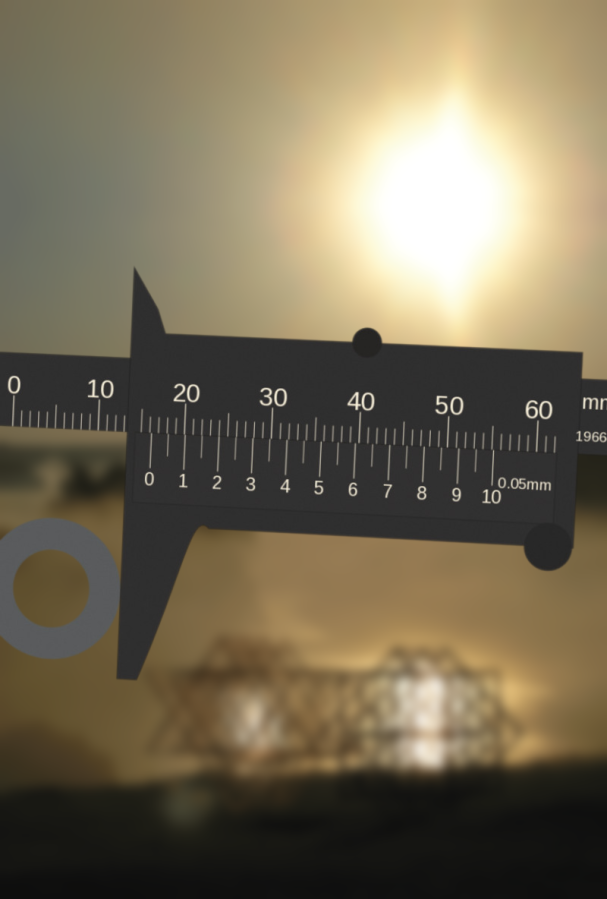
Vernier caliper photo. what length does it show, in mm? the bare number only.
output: 16.2
